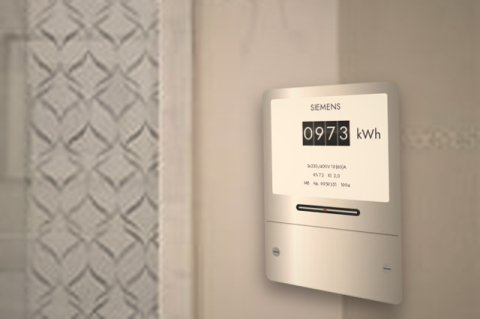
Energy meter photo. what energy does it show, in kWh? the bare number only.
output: 973
